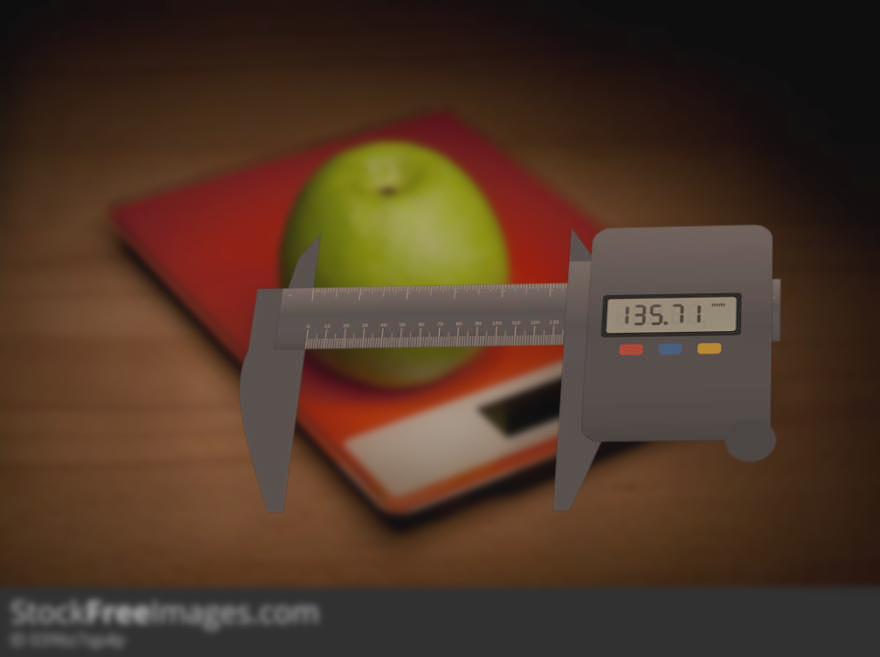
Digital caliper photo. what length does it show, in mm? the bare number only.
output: 135.71
